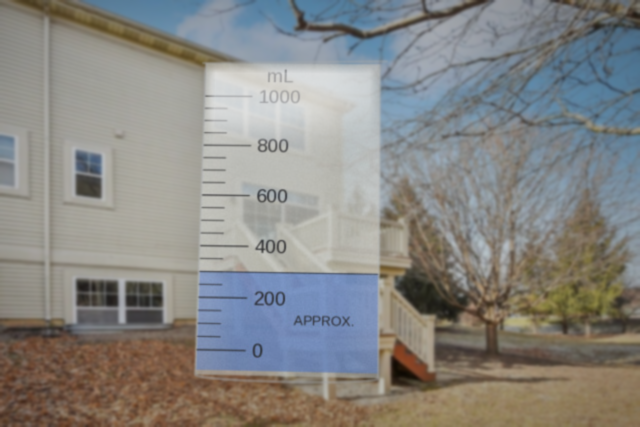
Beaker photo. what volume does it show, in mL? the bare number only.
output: 300
